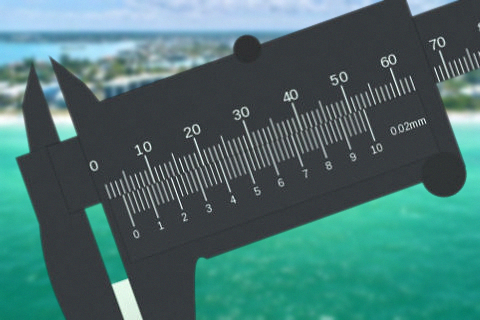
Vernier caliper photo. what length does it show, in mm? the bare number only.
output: 3.5
